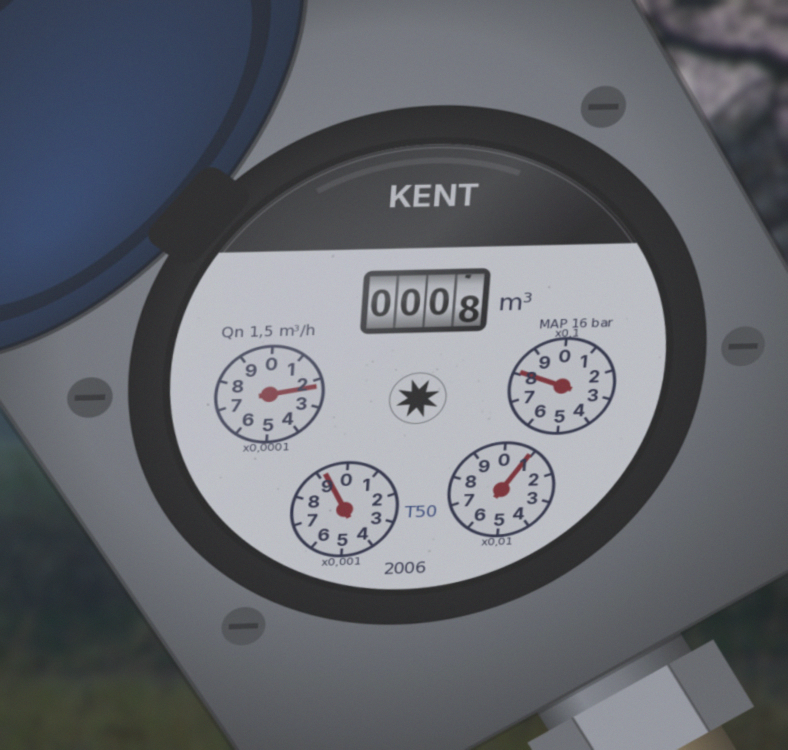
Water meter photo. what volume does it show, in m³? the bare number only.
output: 7.8092
